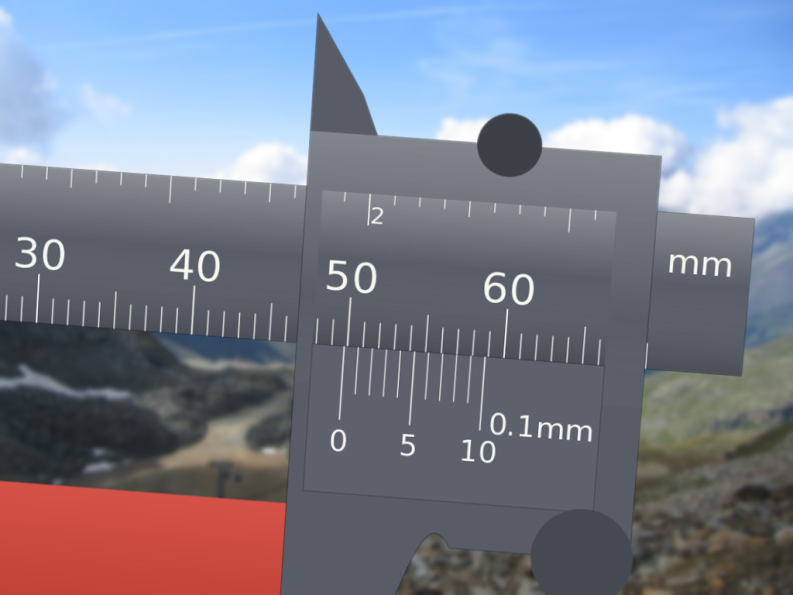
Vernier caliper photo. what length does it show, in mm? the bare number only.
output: 49.8
